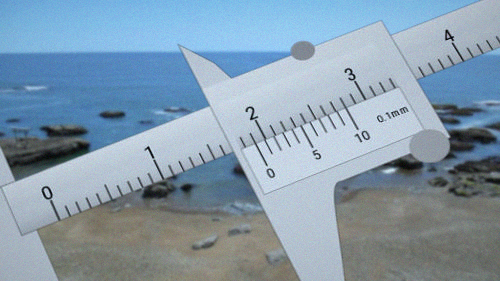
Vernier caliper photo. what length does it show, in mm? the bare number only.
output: 19.0
